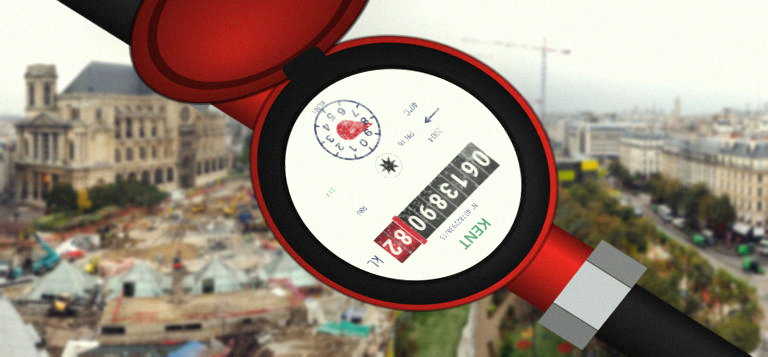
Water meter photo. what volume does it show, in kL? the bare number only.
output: 613890.828
